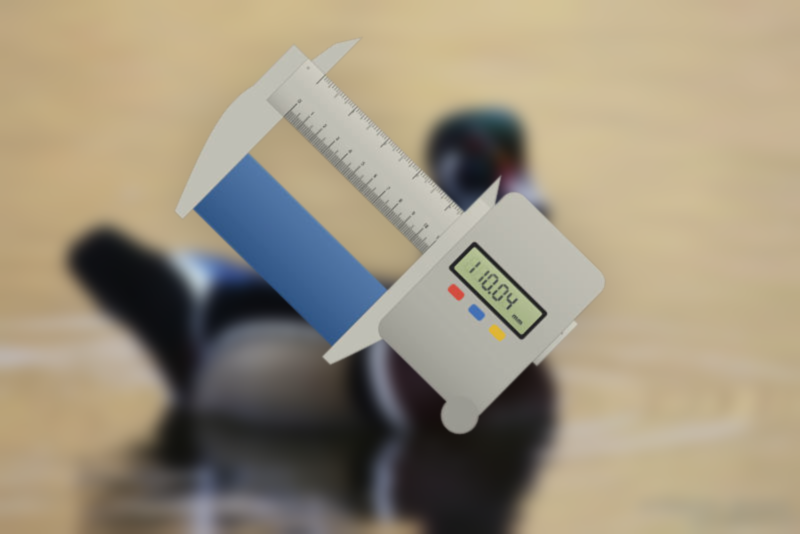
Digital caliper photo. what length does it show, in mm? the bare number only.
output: 110.04
